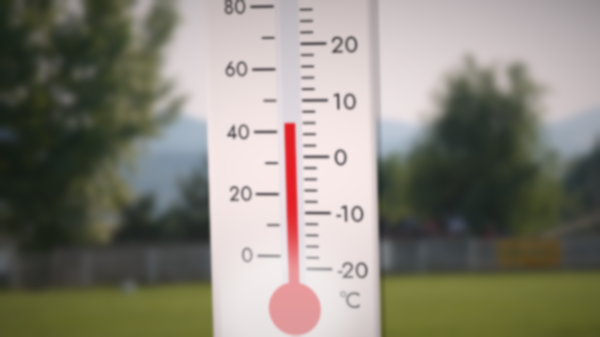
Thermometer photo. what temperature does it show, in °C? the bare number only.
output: 6
